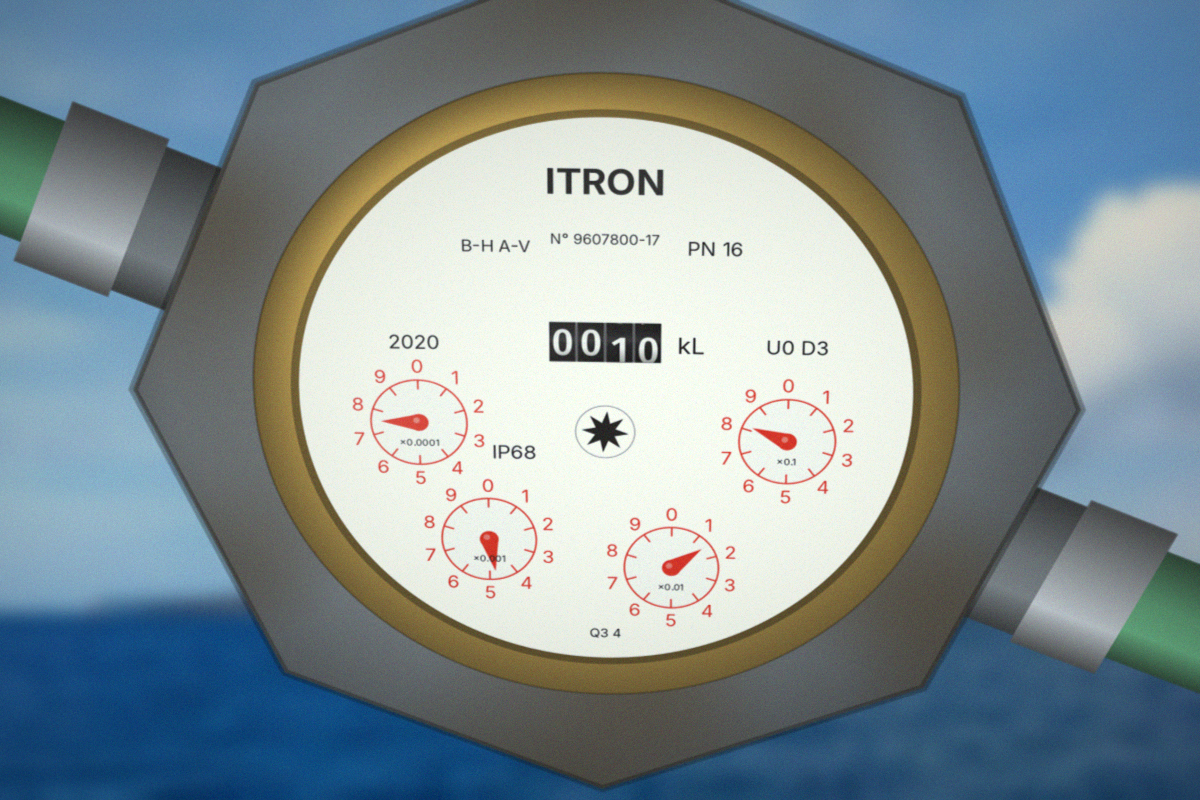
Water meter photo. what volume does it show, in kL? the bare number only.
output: 9.8147
